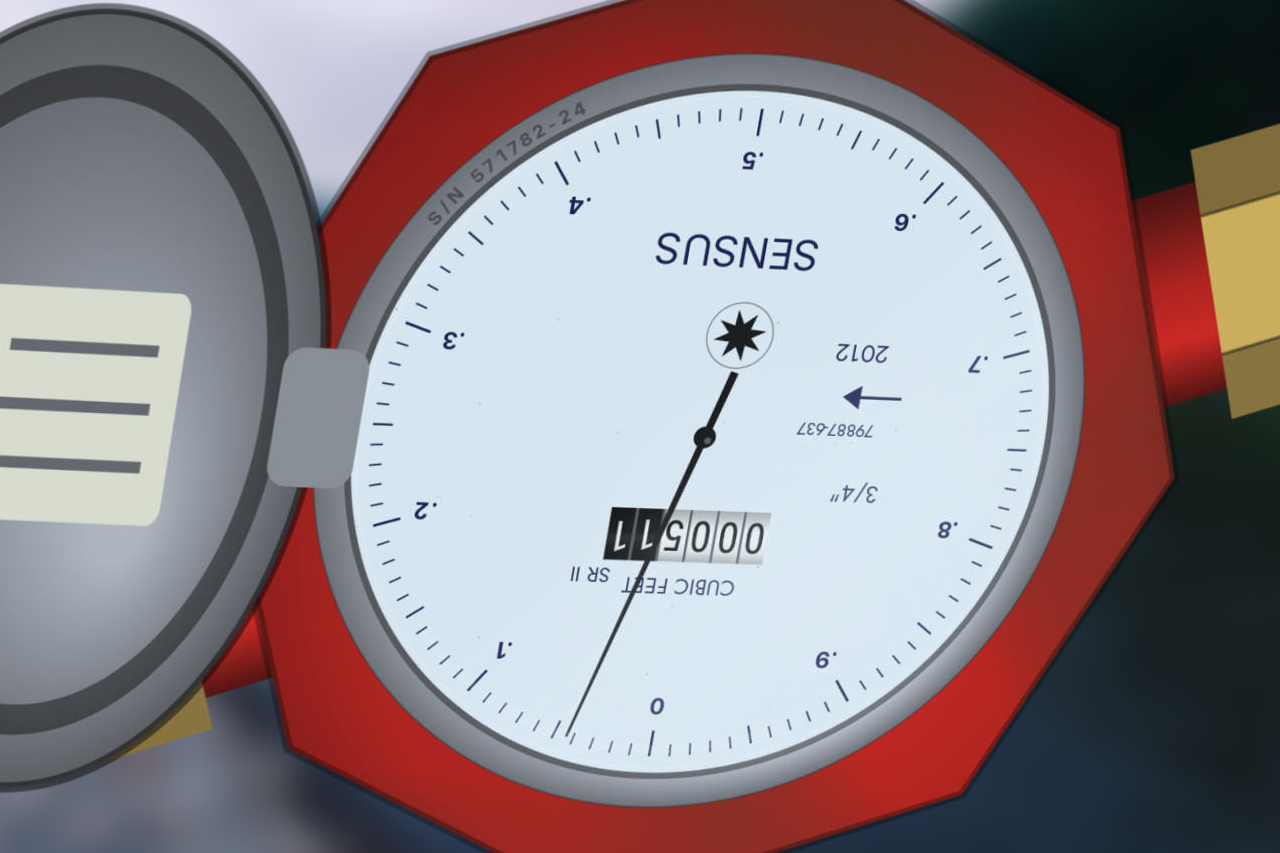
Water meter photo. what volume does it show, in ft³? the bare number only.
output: 511.04
